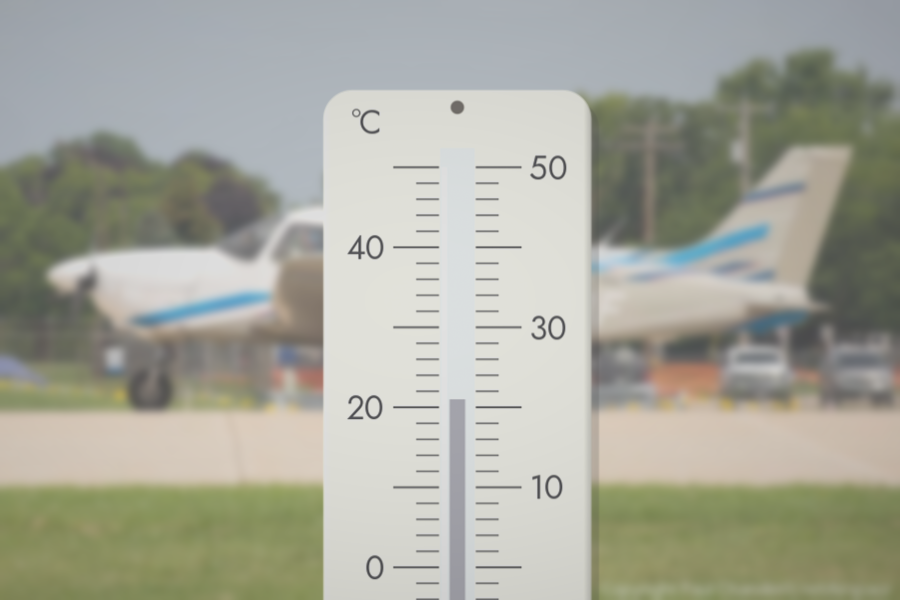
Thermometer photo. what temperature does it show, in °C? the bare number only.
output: 21
